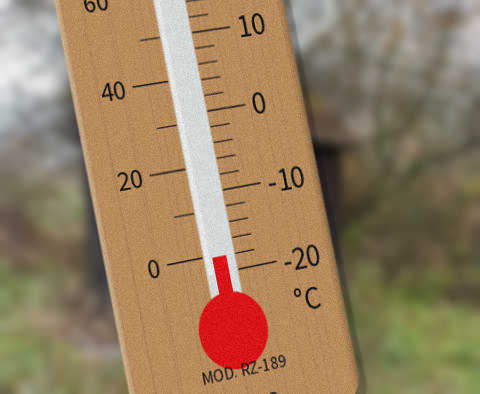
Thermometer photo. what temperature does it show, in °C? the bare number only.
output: -18
